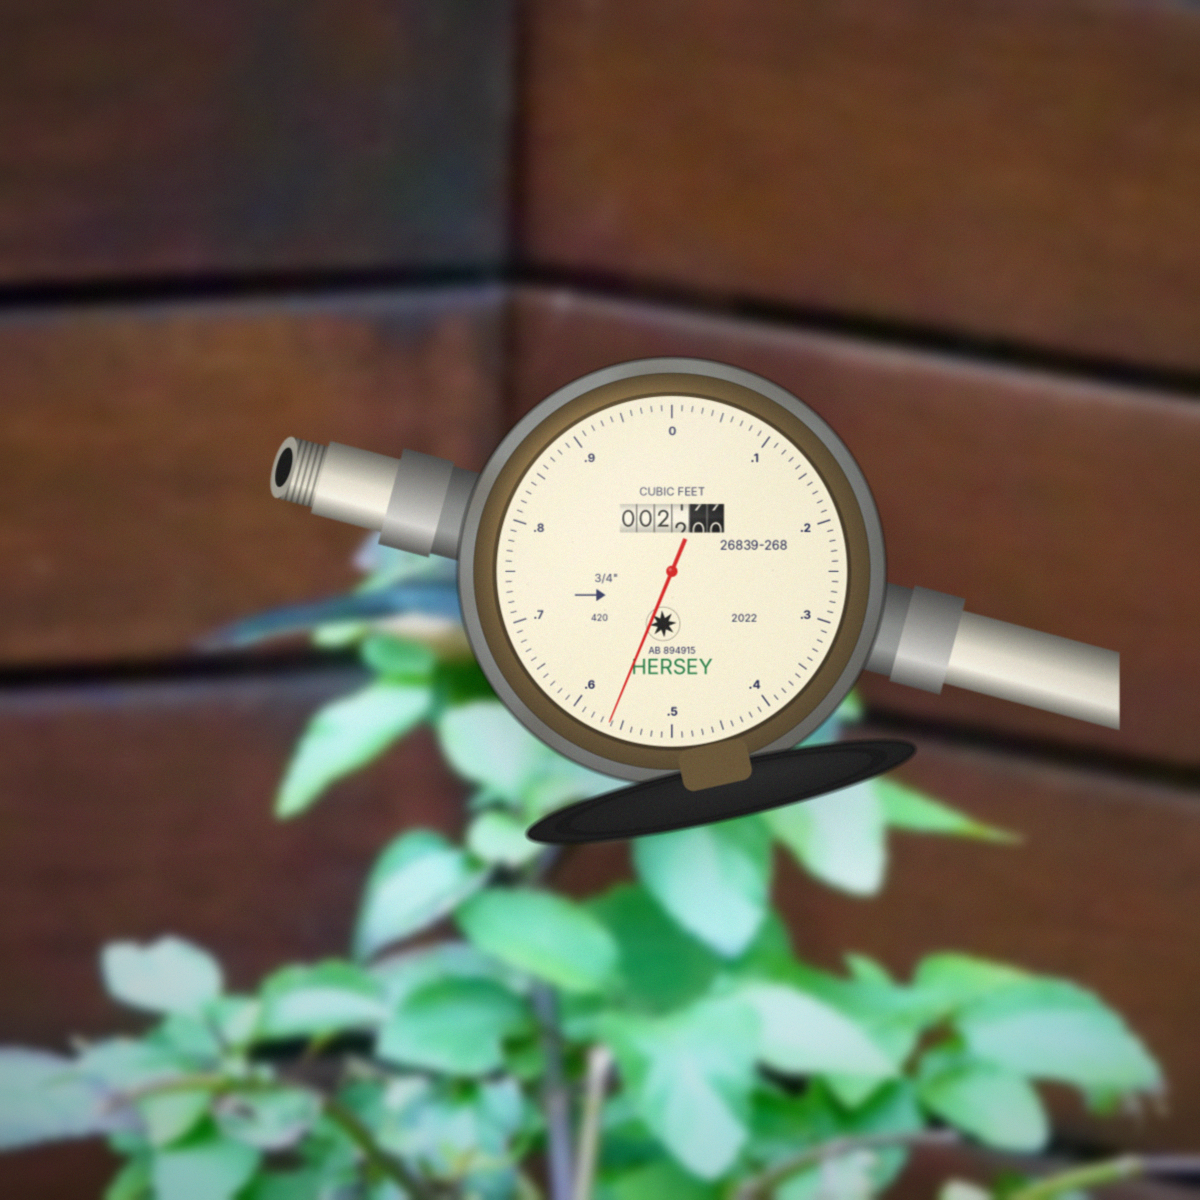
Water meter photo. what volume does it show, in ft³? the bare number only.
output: 2199.56
